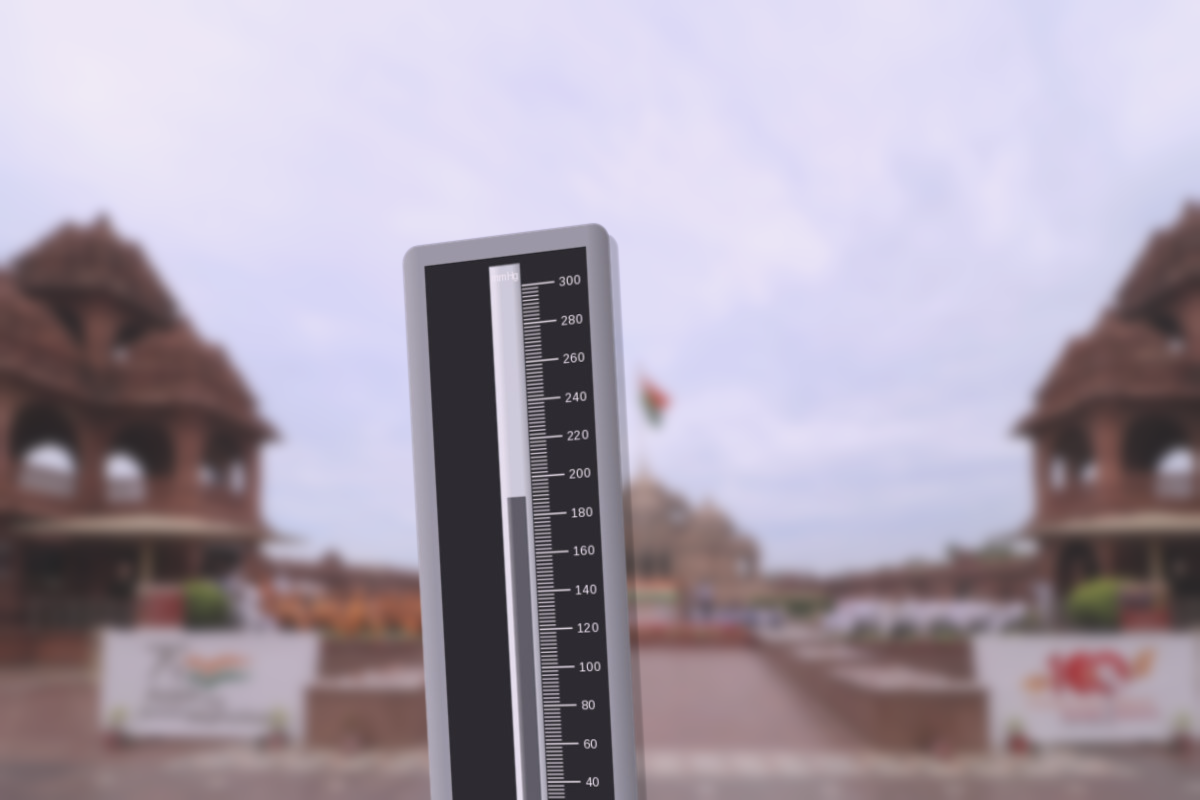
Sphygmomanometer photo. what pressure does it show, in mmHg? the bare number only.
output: 190
